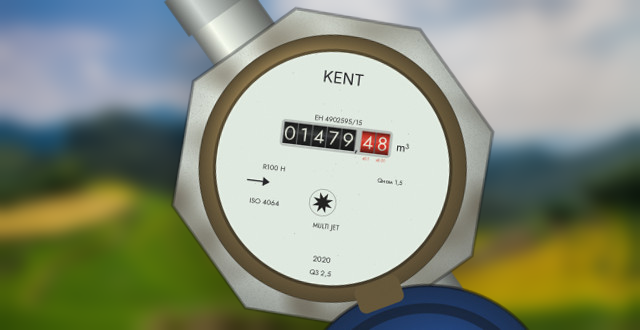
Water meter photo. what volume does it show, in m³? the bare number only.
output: 1479.48
